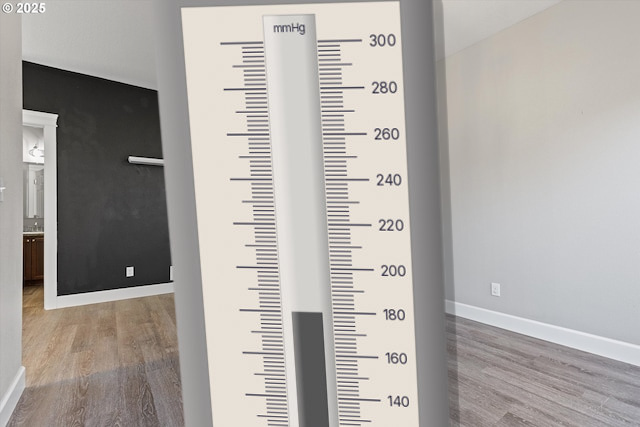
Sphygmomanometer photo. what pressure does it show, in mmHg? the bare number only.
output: 180
